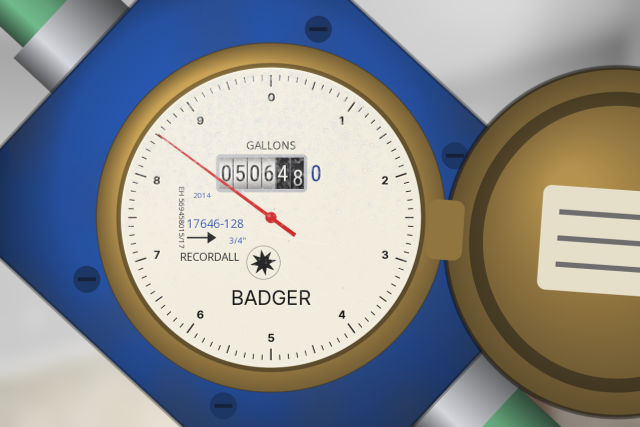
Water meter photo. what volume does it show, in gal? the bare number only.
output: 506478.5
